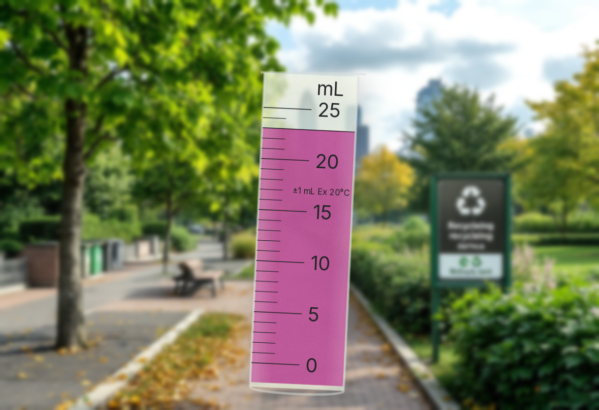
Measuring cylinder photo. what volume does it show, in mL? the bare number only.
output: 23
